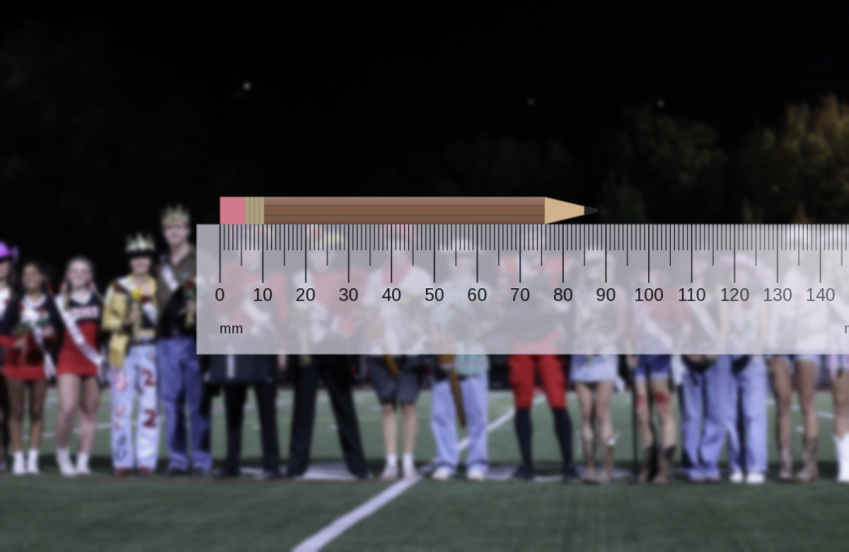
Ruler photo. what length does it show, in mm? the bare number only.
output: 88
